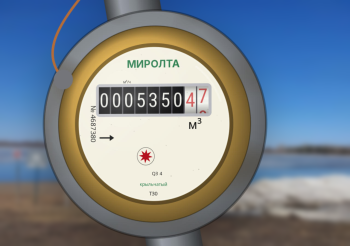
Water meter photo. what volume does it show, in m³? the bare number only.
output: 5350.47
